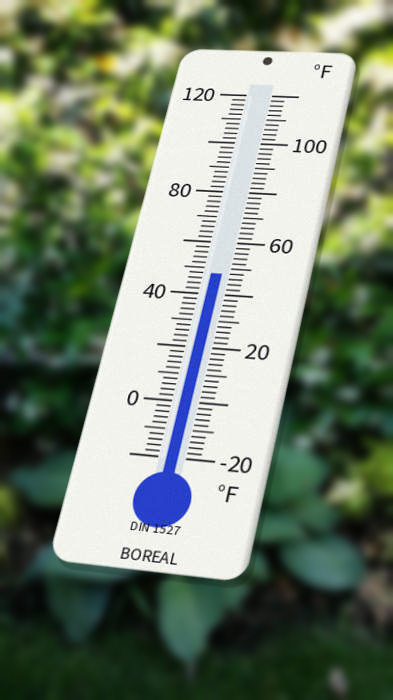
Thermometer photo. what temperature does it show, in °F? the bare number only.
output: 48
